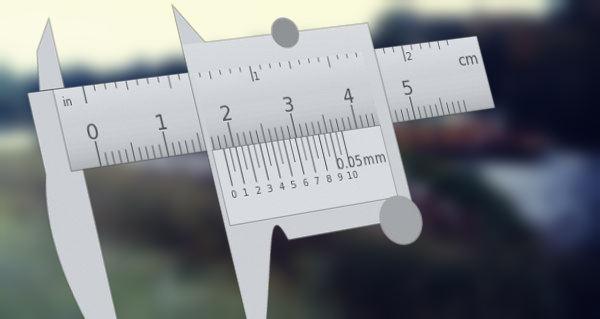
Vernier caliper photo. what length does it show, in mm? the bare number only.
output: 18.4
